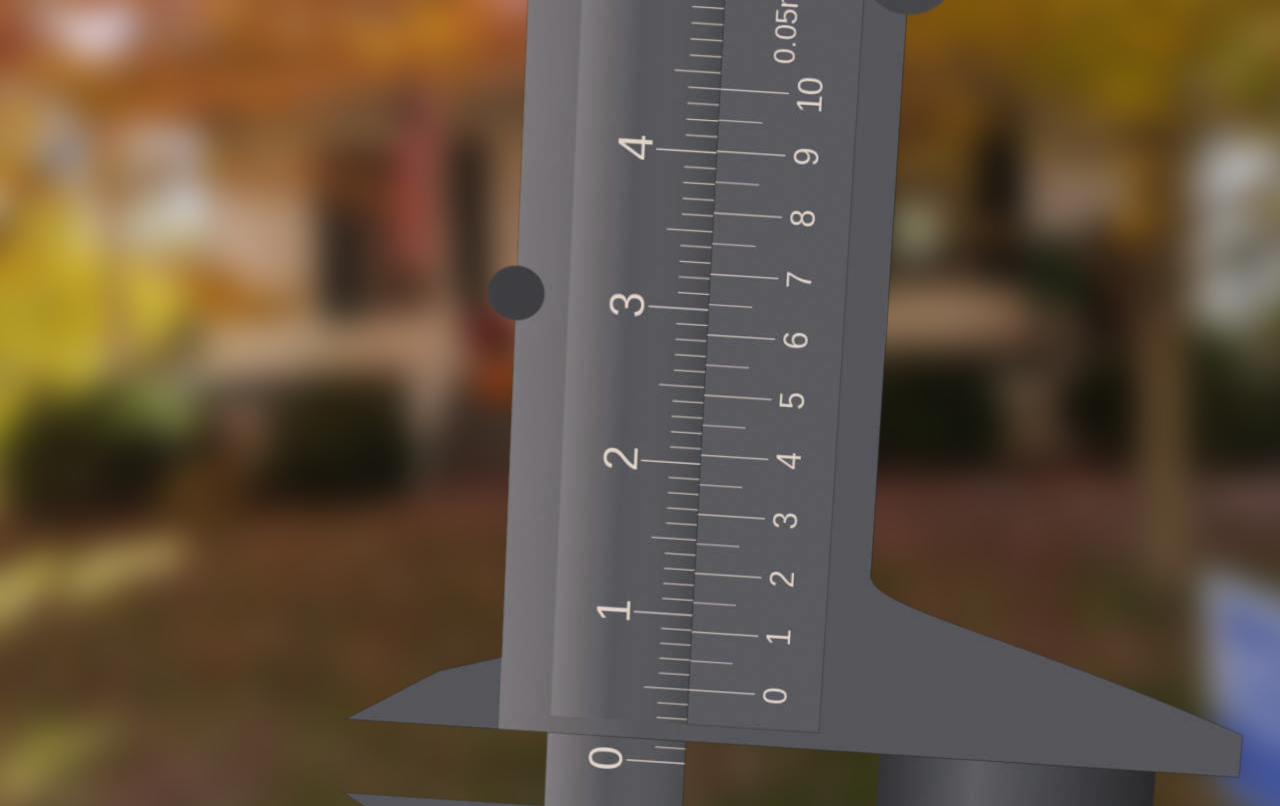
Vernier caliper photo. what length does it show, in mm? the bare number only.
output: 5.0
